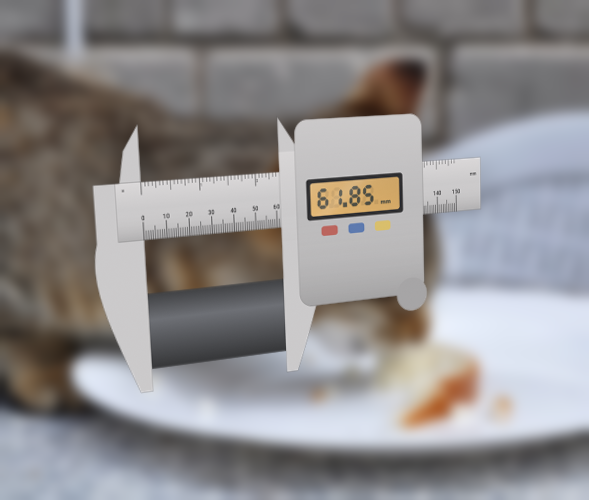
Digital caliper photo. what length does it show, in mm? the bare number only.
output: 61.85
